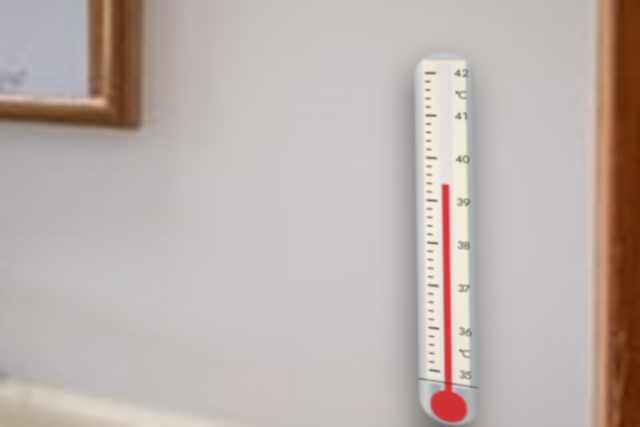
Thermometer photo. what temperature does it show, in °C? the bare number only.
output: 39.4
